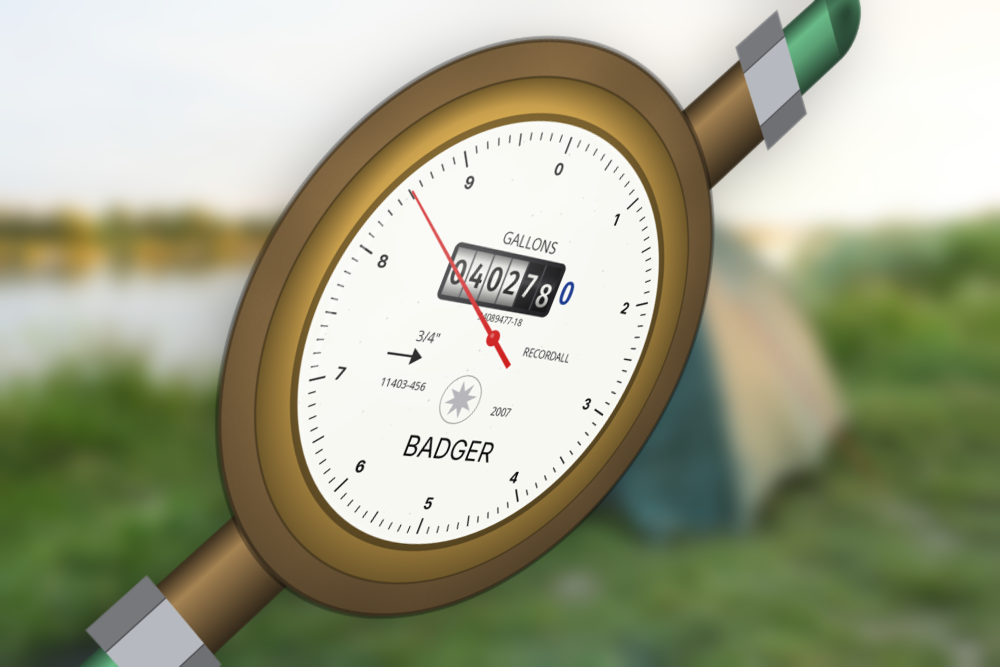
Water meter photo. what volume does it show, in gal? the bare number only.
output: 402778.5
